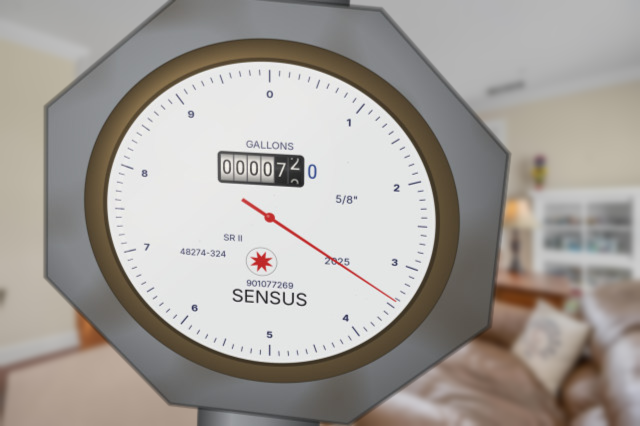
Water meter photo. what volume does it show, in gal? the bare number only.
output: 723.4
